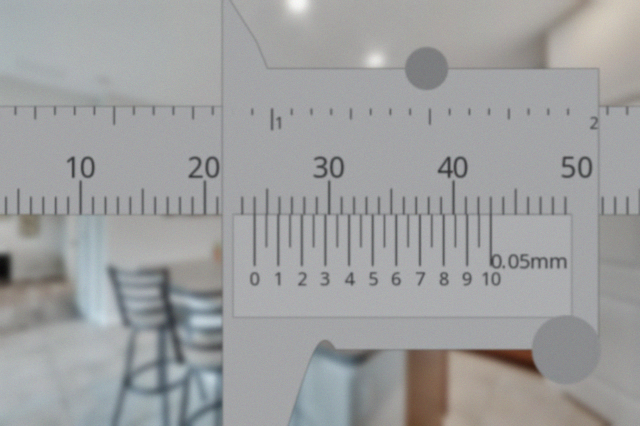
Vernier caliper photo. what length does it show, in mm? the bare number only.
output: 24.0
